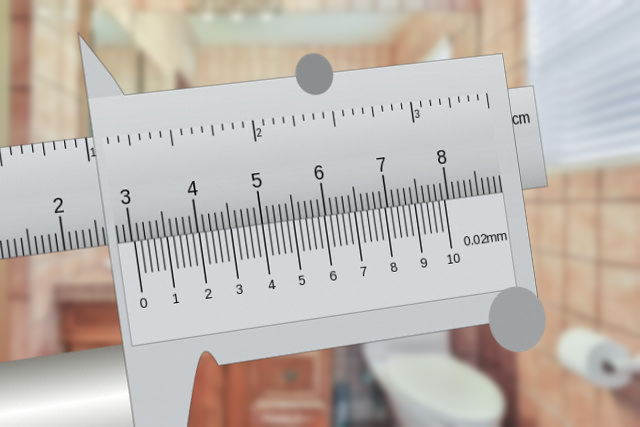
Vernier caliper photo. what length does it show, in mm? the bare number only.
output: 30.4
